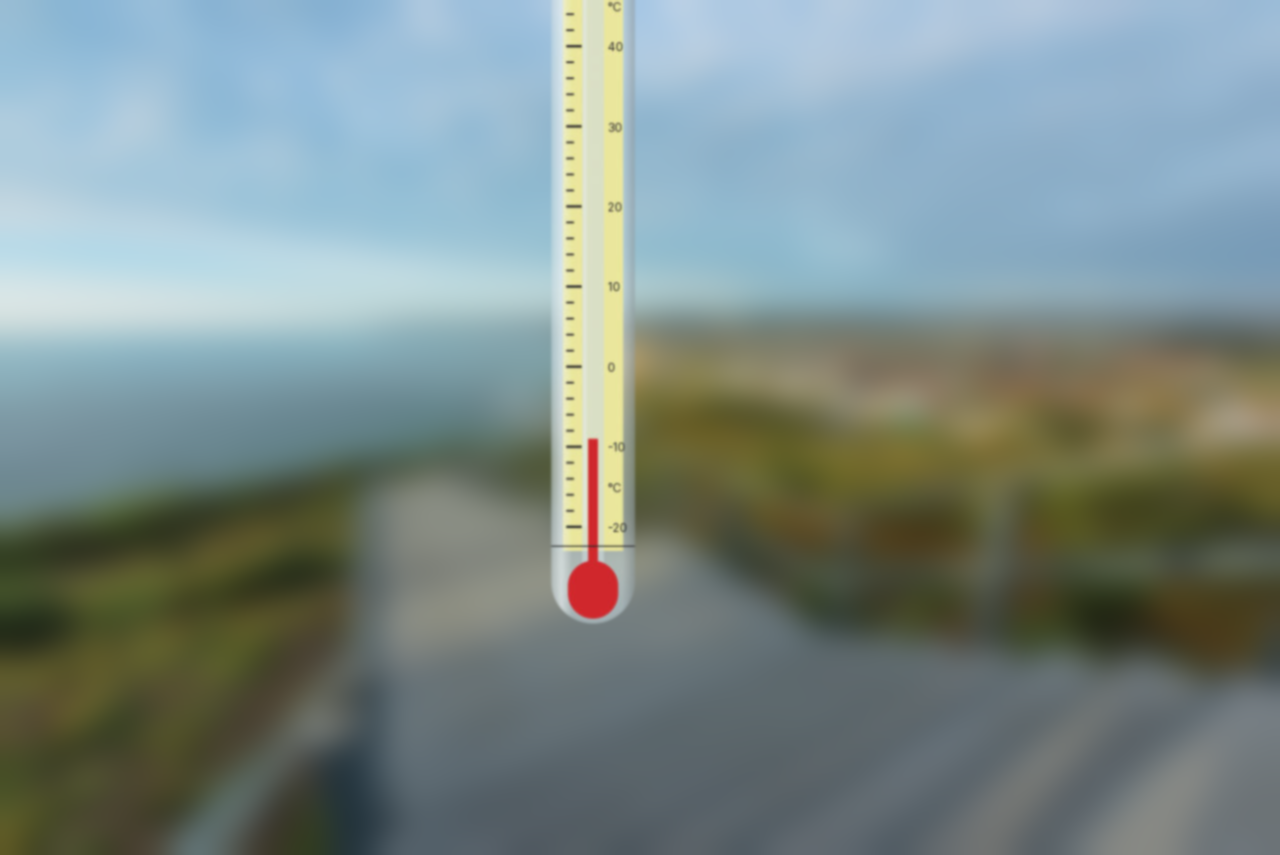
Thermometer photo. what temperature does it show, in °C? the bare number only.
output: -9
